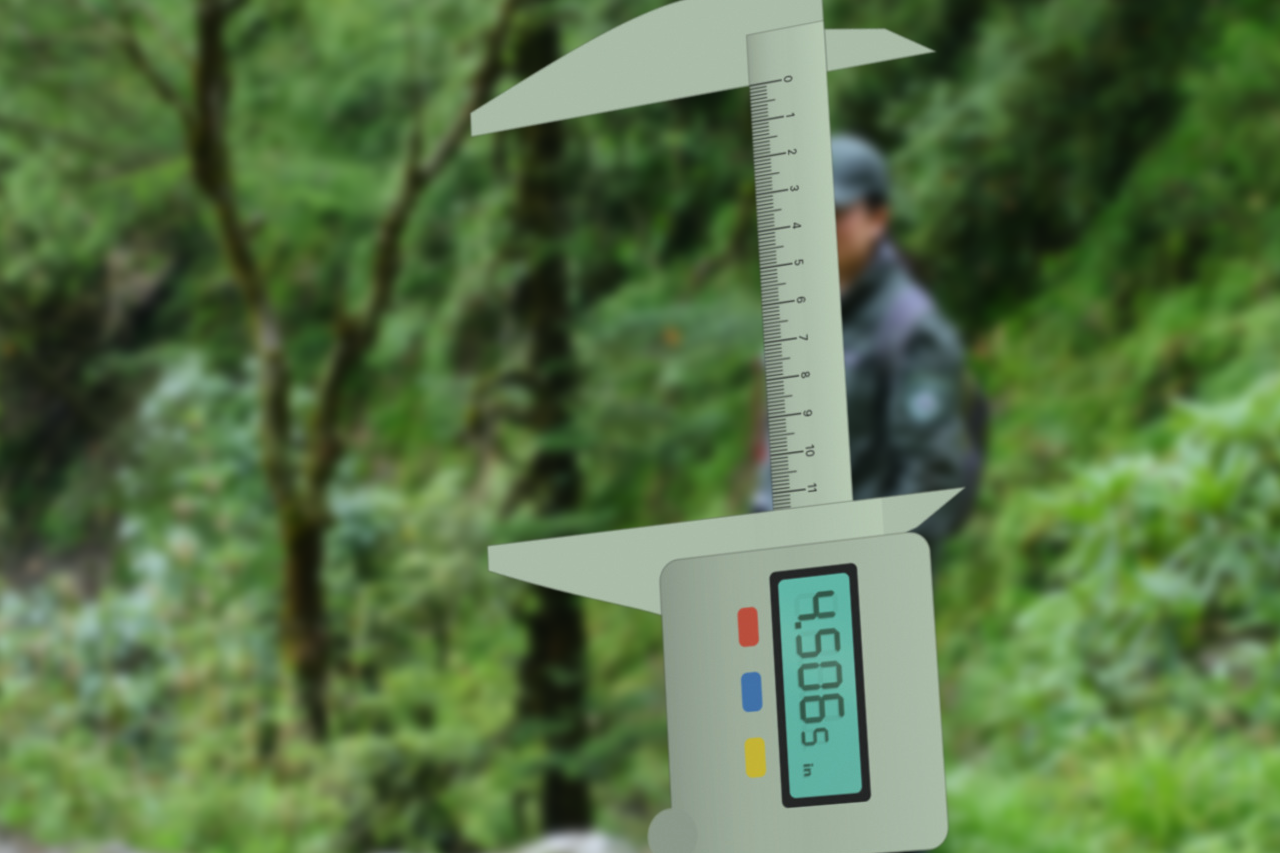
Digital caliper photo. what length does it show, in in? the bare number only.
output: 4.5065
